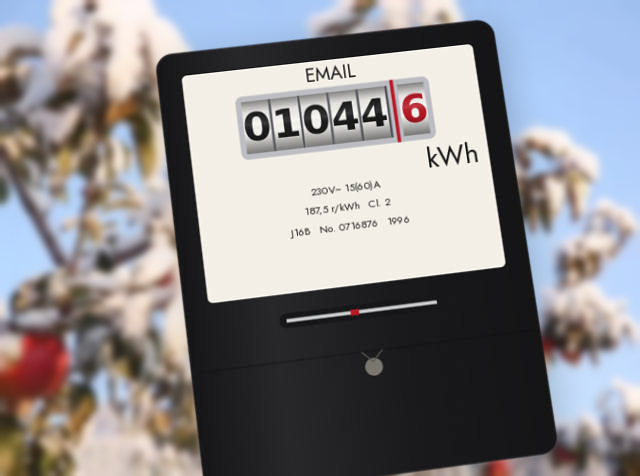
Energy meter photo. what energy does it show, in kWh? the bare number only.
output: 1044.6
